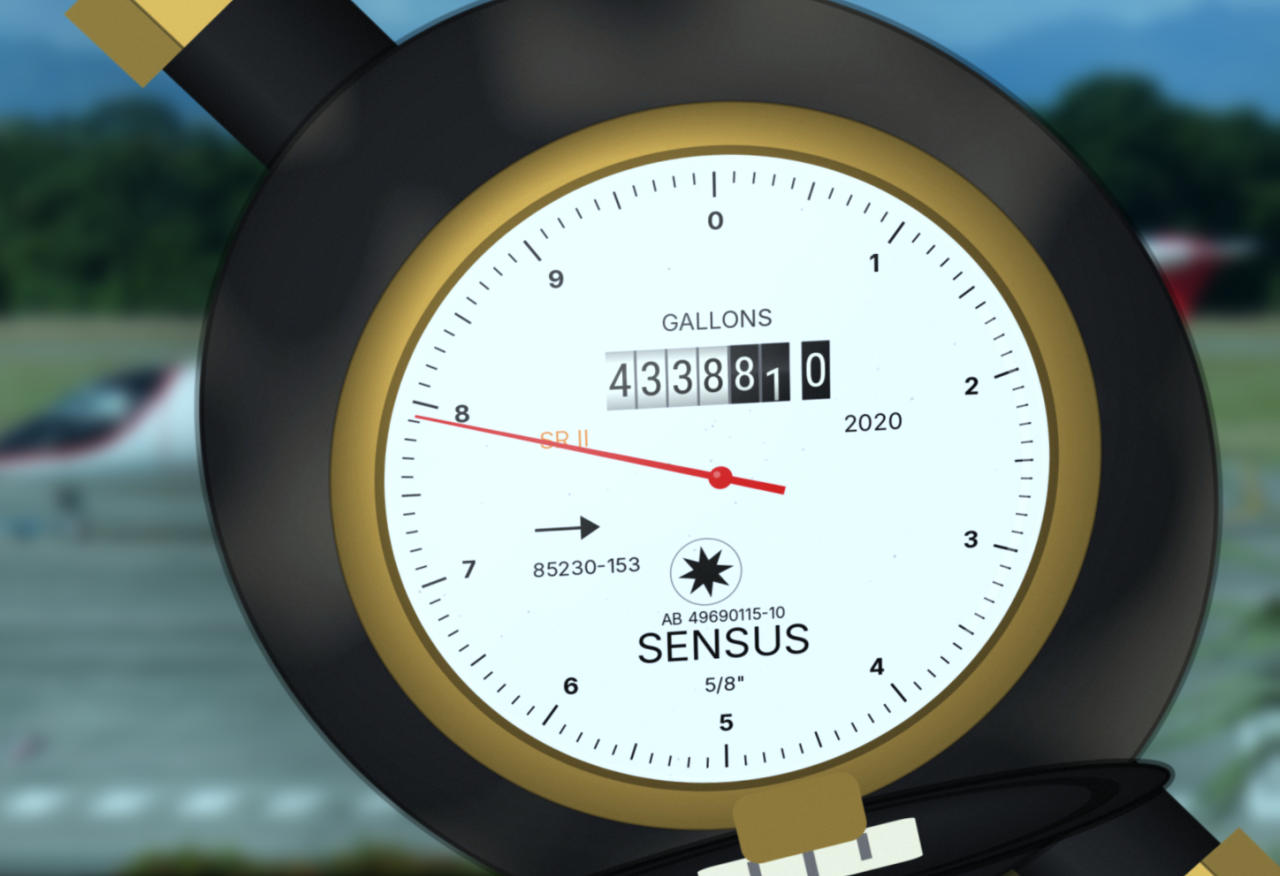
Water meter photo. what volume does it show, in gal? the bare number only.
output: 4338807.9
